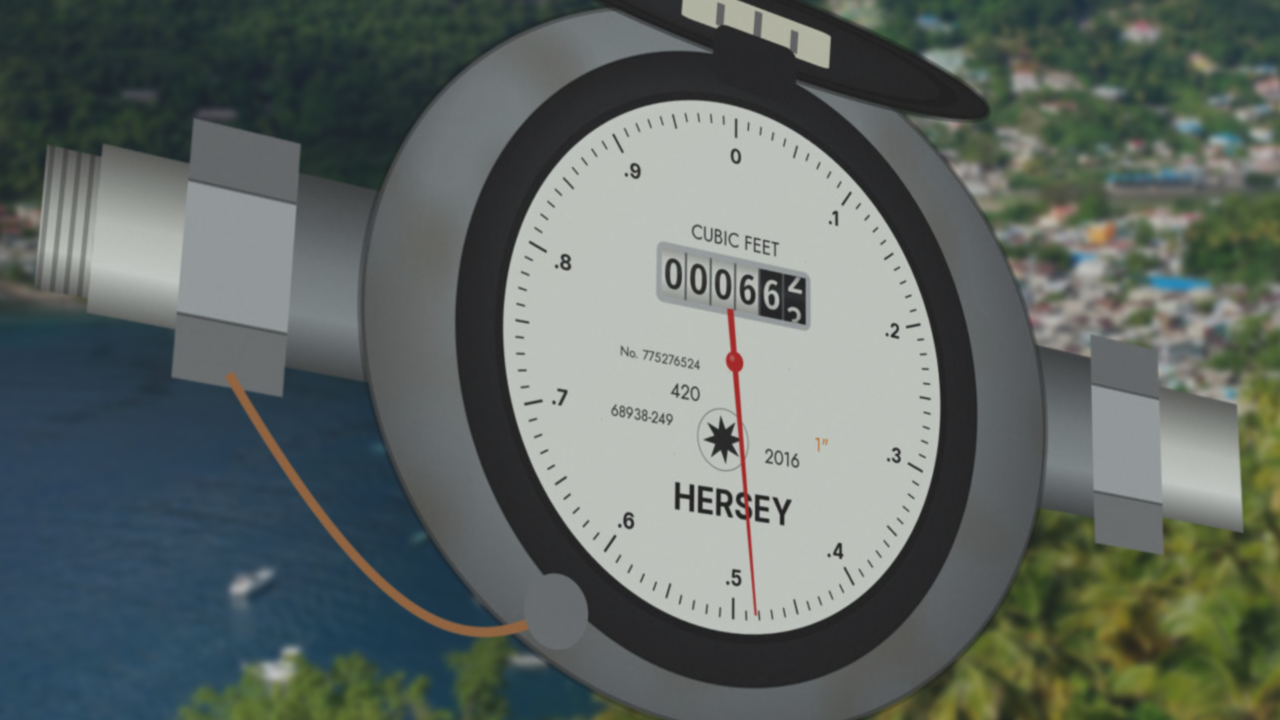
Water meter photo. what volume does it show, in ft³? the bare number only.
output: 662.48
